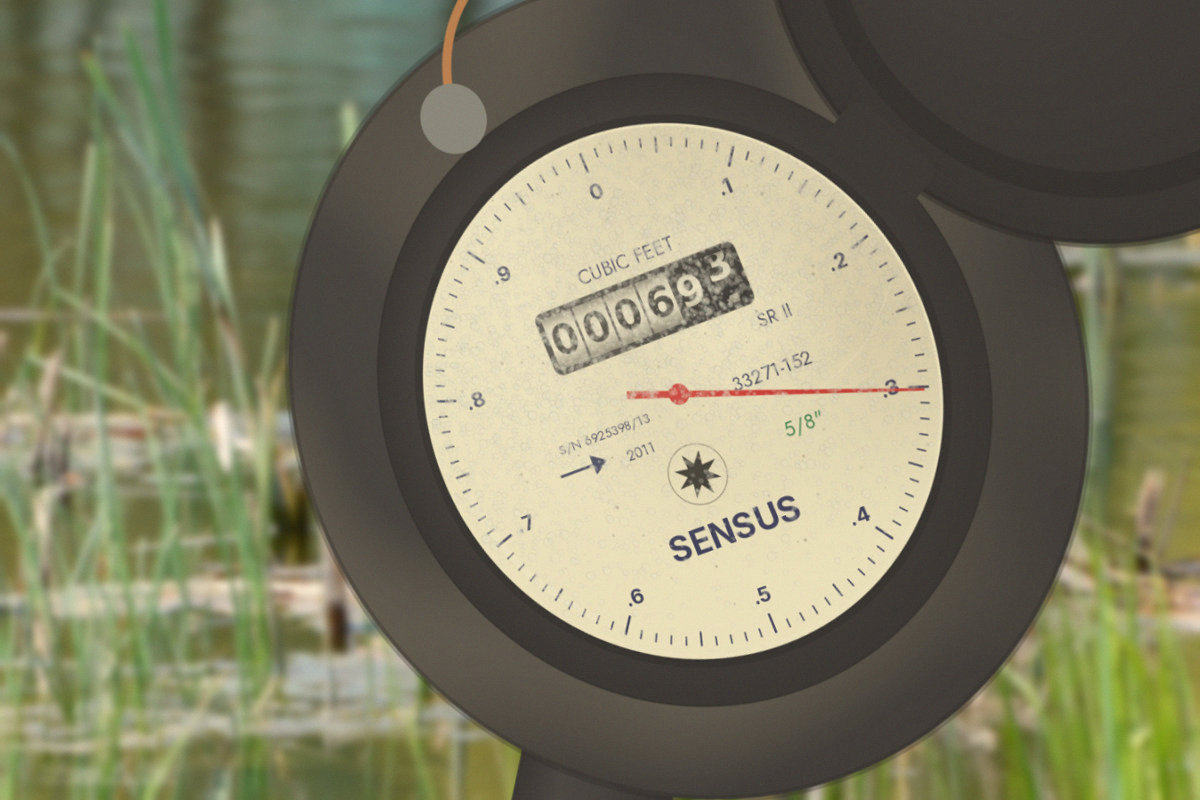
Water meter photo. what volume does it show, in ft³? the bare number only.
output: 693.30
